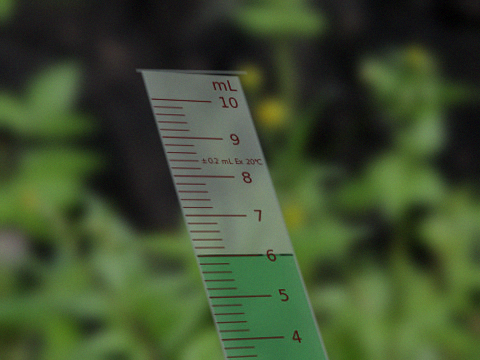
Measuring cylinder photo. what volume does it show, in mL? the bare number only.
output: 6
